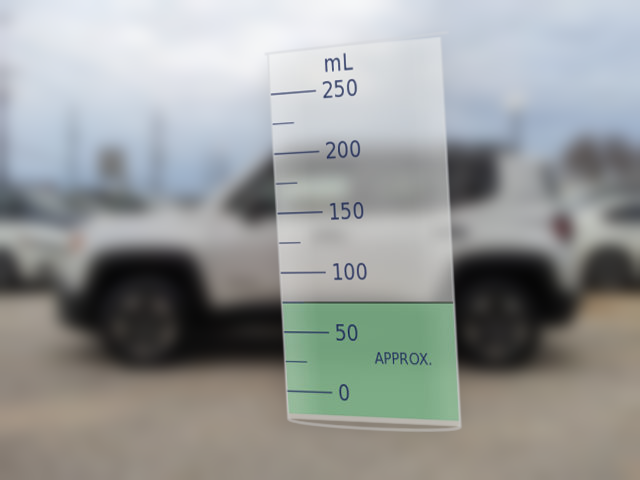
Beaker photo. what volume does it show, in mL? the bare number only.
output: 75
